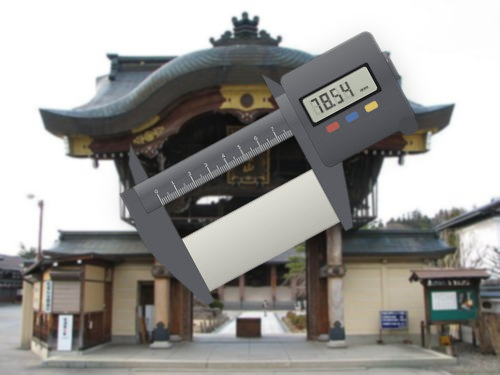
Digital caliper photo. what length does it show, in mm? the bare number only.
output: 78.54
